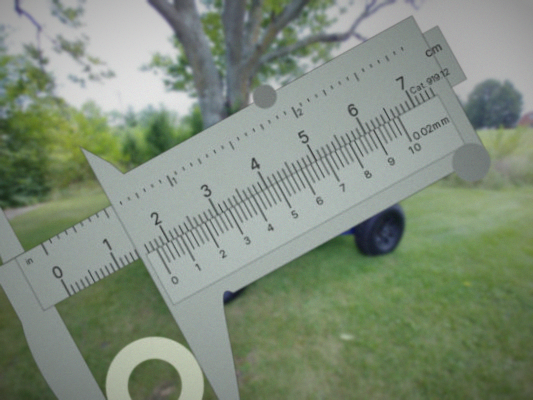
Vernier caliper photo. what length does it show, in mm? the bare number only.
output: 17.5
